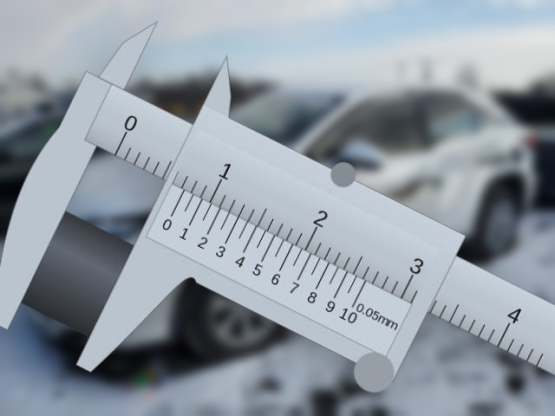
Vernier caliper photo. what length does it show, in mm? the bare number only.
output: 7.3
